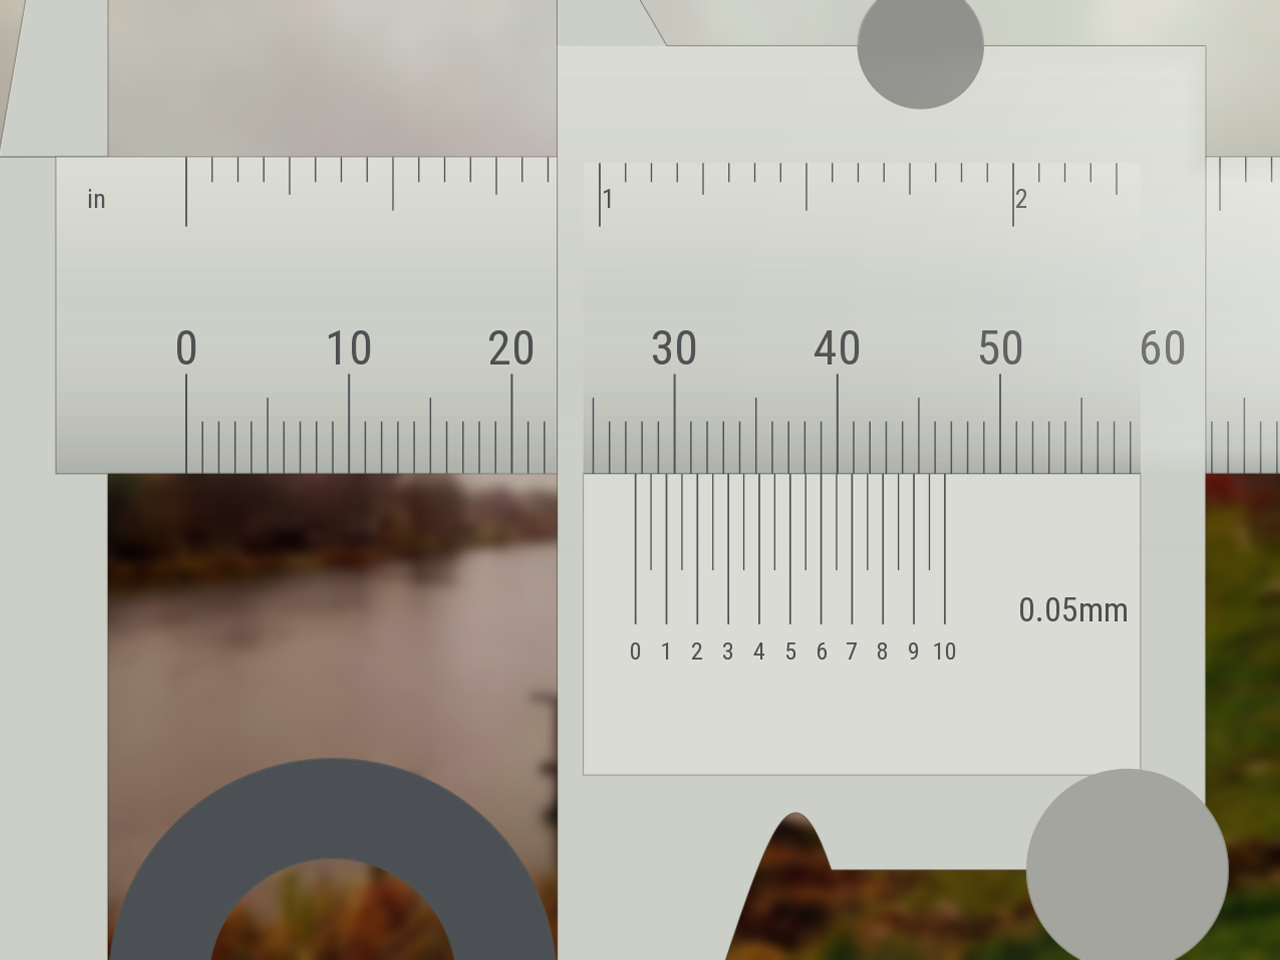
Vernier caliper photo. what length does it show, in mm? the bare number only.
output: 27.6
